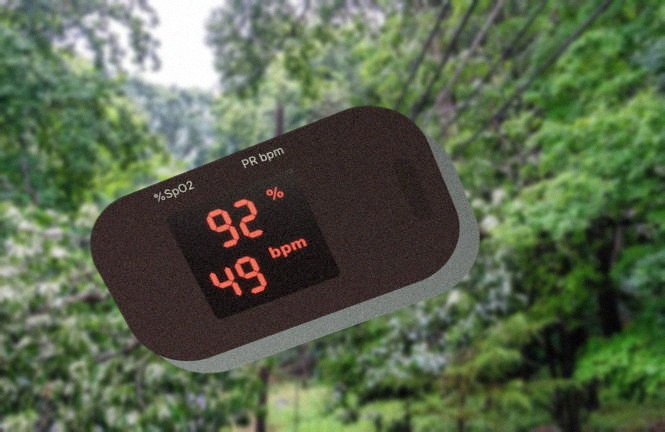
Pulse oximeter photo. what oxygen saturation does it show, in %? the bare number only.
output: 92
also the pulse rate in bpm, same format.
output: 49
